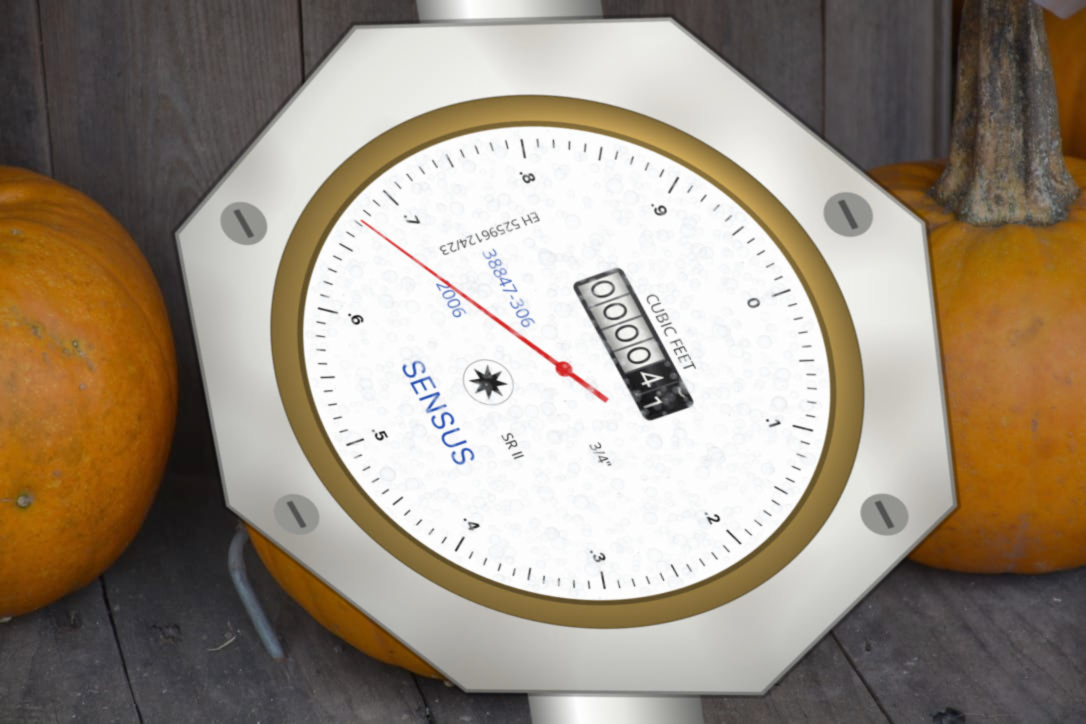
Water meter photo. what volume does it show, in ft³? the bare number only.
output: 40.67
